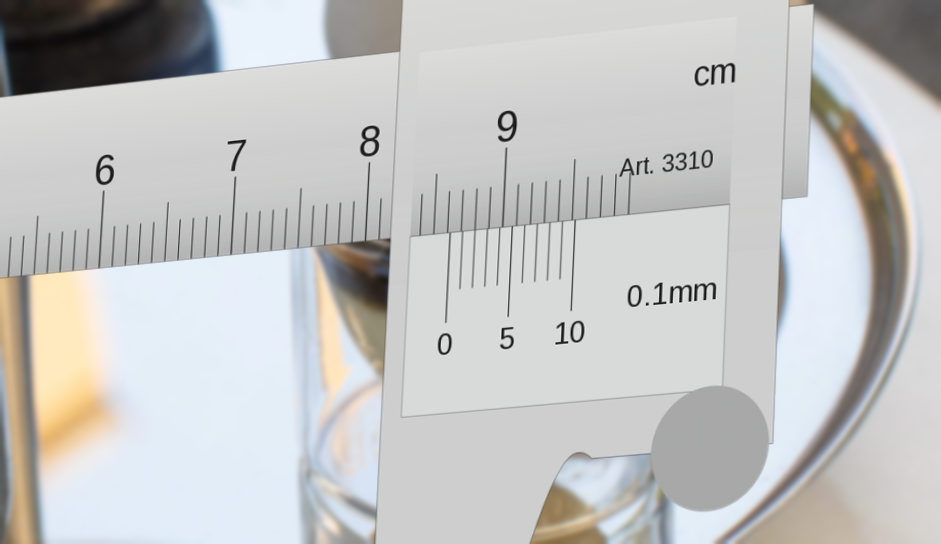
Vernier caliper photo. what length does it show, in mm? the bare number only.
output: 86.2
